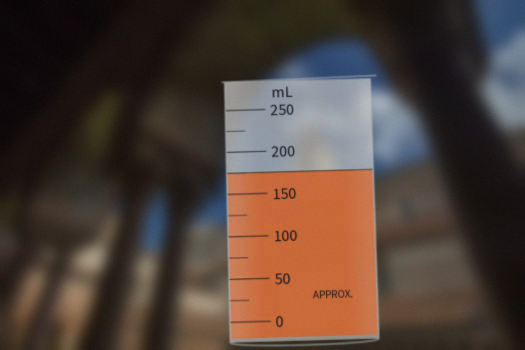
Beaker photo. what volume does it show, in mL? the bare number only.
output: 175
